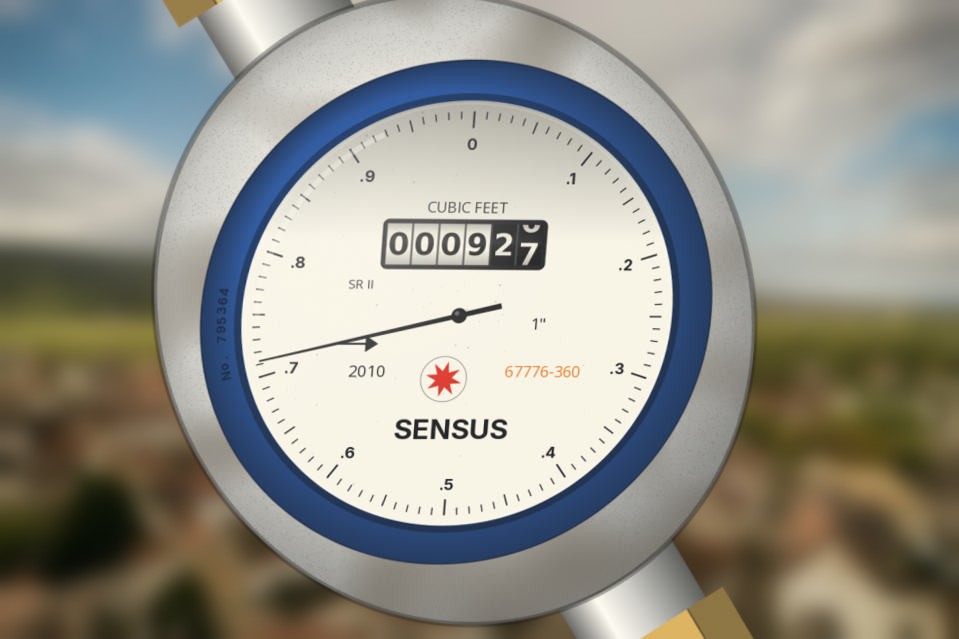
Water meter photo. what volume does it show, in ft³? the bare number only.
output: 926.71
